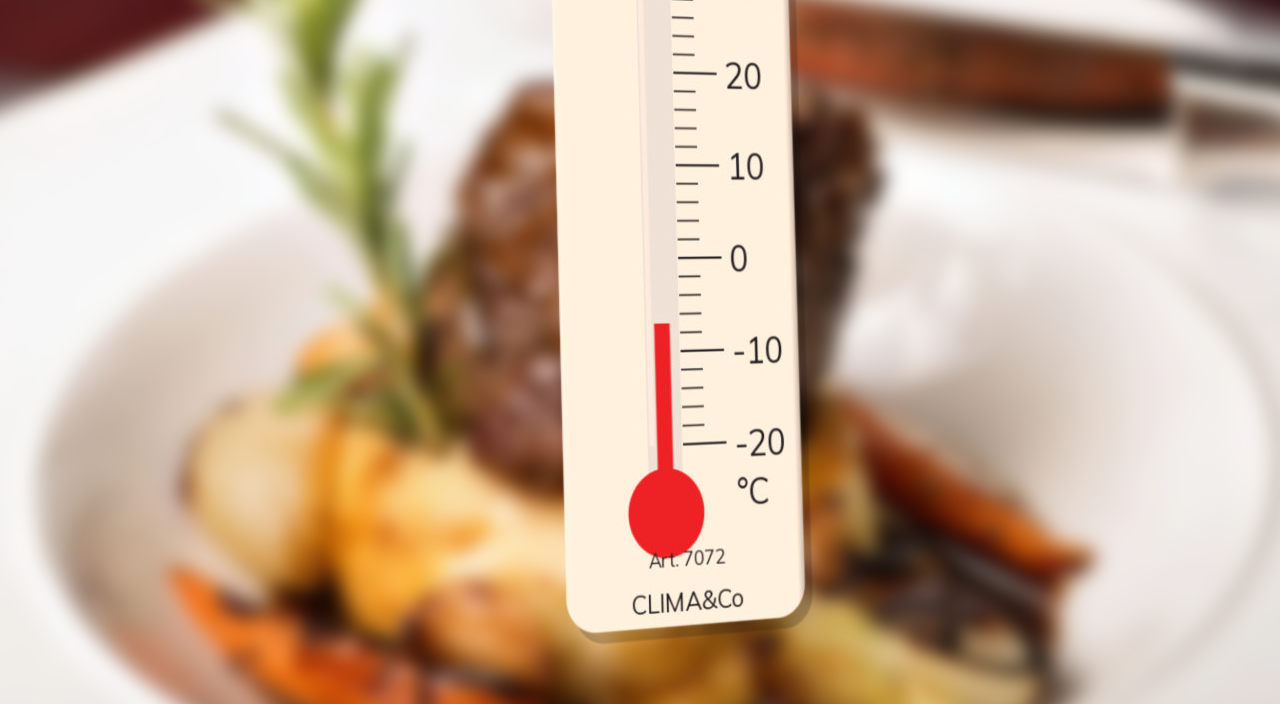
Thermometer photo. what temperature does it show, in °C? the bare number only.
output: -7
